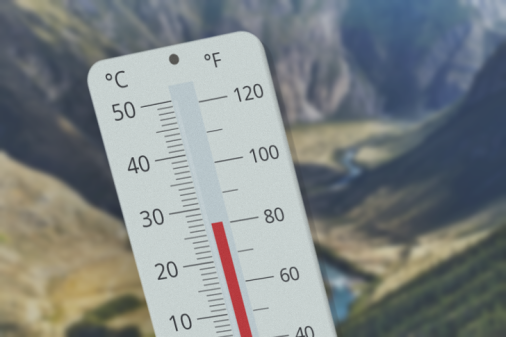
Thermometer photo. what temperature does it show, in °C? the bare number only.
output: 27
